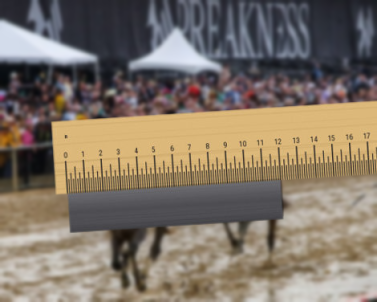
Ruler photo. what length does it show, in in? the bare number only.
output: 12
